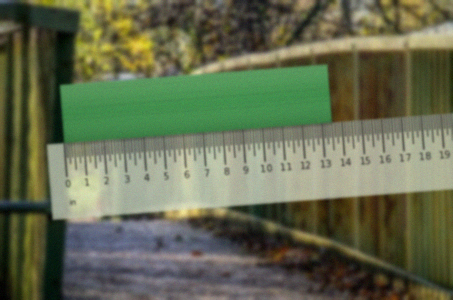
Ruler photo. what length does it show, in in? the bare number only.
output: 13.5
